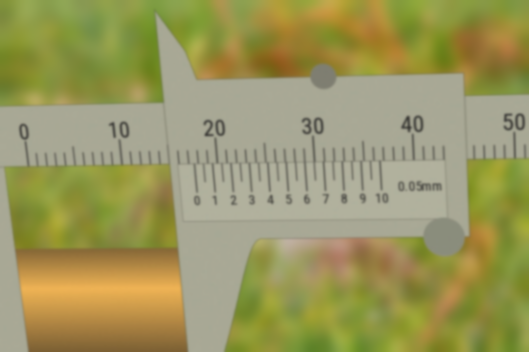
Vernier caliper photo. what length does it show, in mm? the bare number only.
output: 17.6
